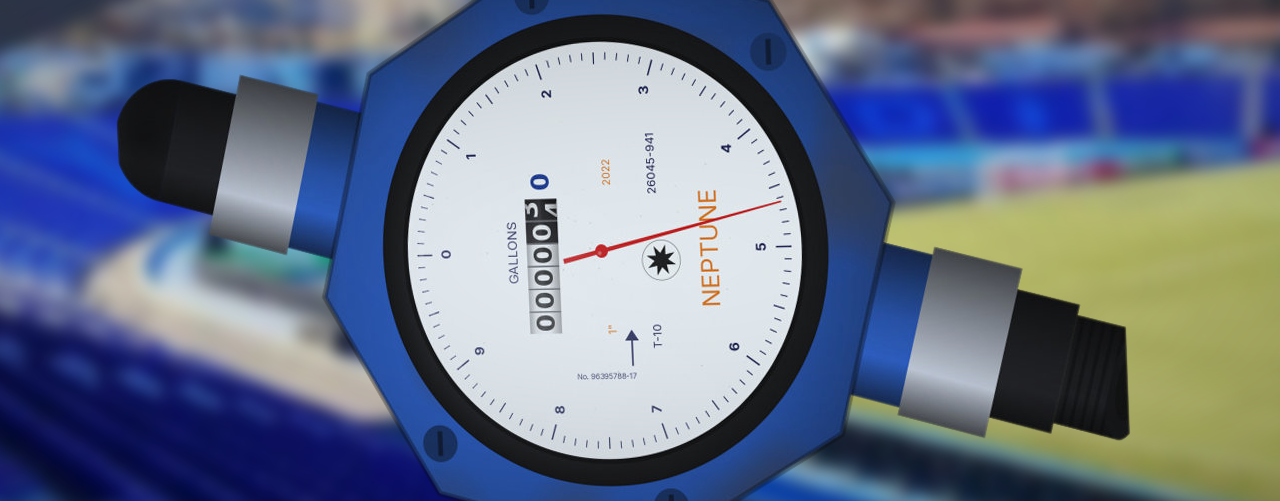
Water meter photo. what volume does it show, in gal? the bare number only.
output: 34.6
